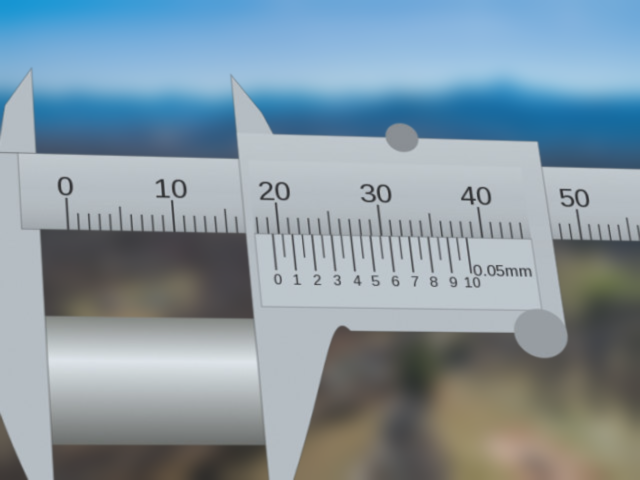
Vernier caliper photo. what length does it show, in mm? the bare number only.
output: 19.4
